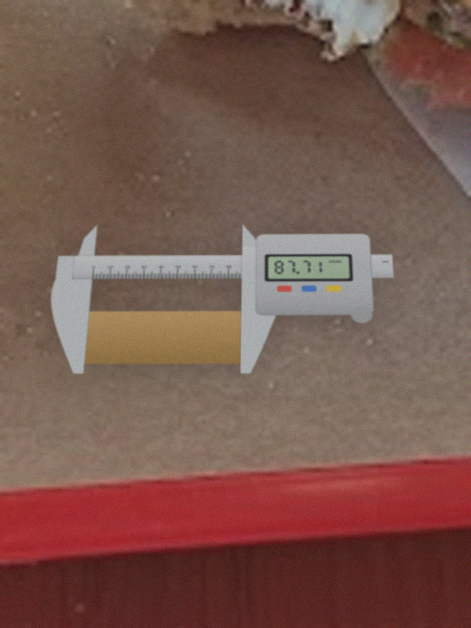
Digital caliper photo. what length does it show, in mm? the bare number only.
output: 87.71
